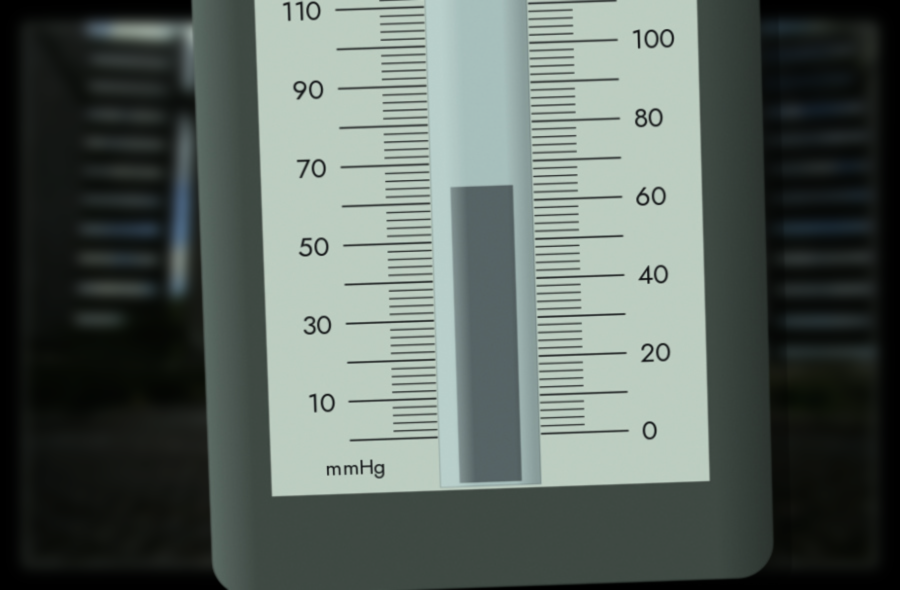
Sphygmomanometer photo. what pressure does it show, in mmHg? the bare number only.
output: 64
